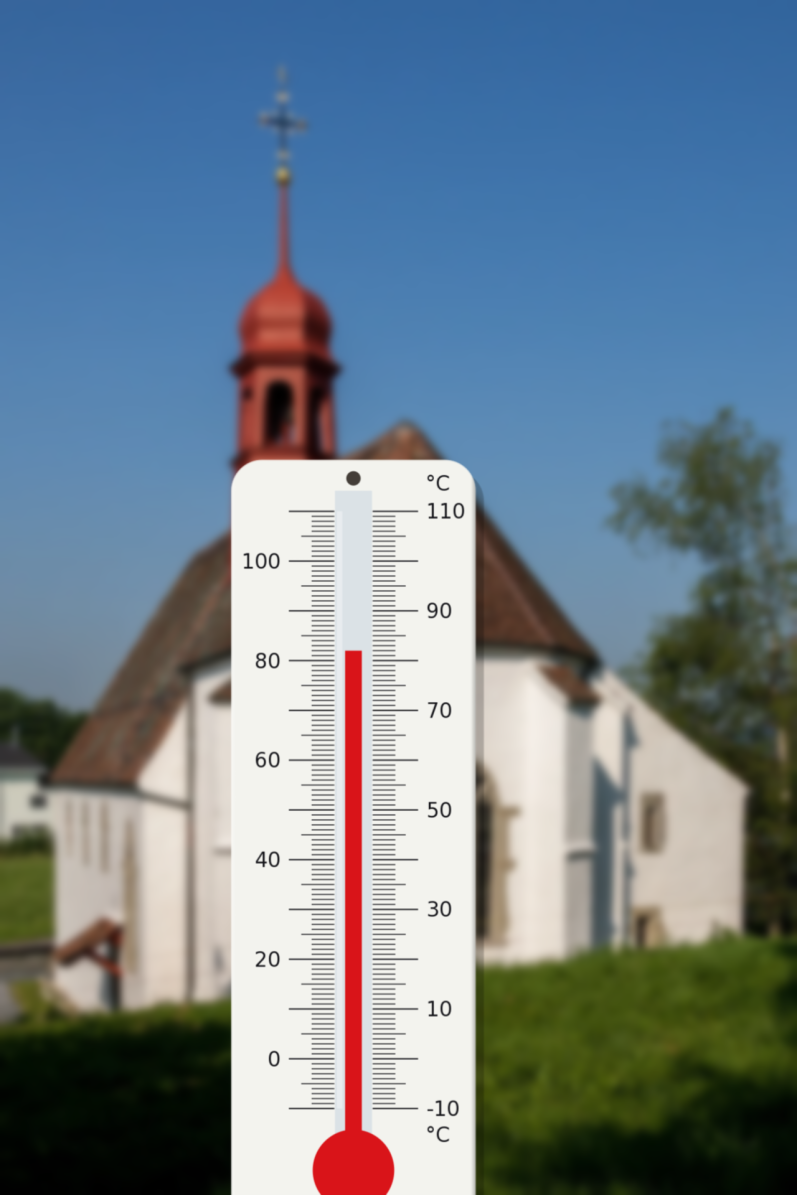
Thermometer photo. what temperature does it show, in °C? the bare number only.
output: 82
